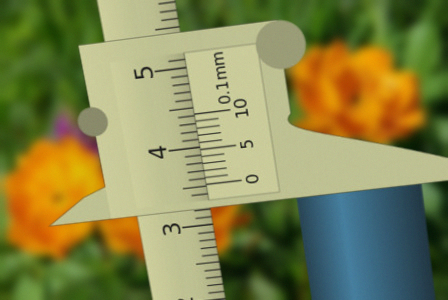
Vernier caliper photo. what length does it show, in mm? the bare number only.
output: 35.2
